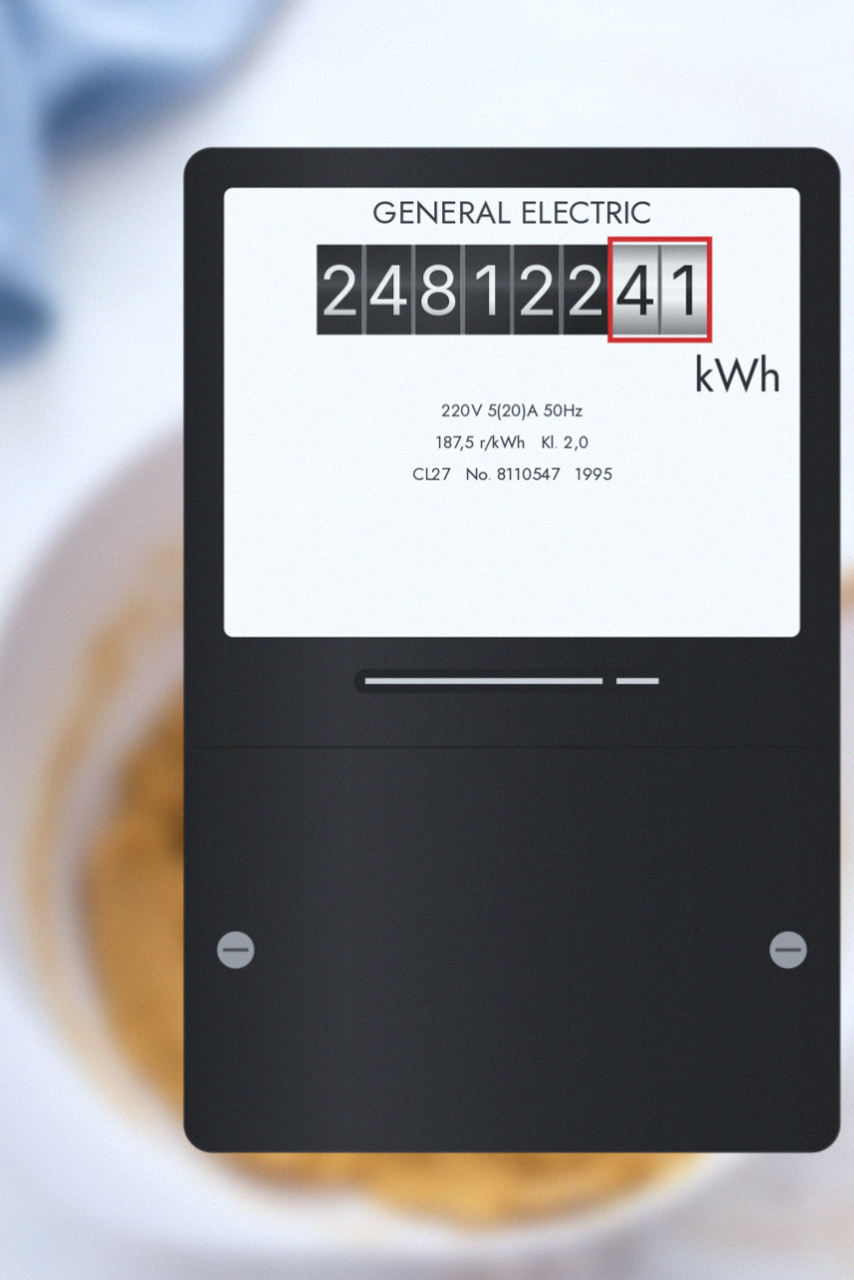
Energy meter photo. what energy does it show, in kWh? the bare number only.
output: 248122.41
